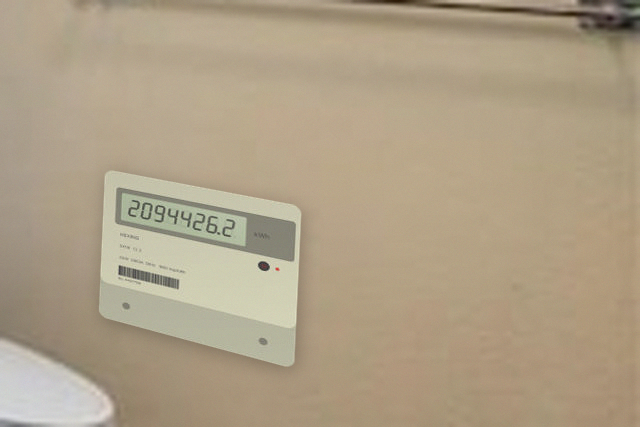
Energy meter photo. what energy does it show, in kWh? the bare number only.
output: 2094426.2
